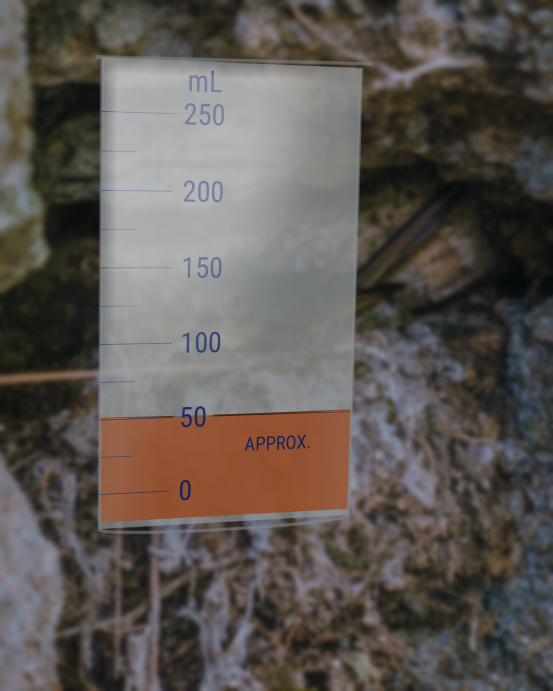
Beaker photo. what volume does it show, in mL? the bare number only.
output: 50
